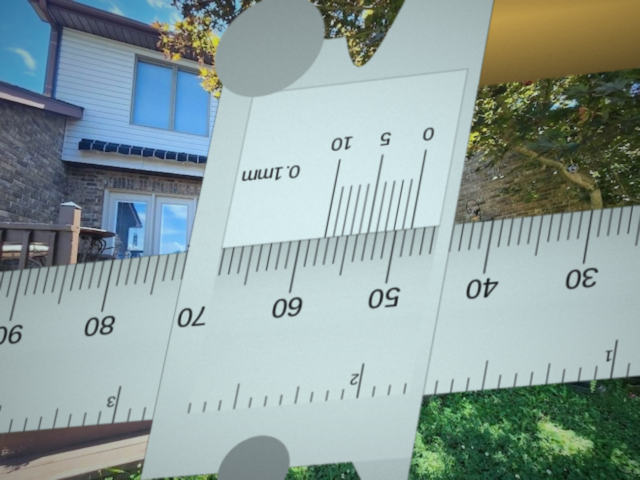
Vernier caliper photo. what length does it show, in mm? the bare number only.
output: 48.4
